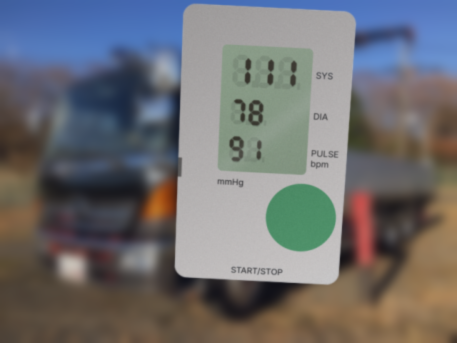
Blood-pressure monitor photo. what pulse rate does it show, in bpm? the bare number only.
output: 91
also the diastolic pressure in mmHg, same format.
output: 78
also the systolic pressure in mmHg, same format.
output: 111
